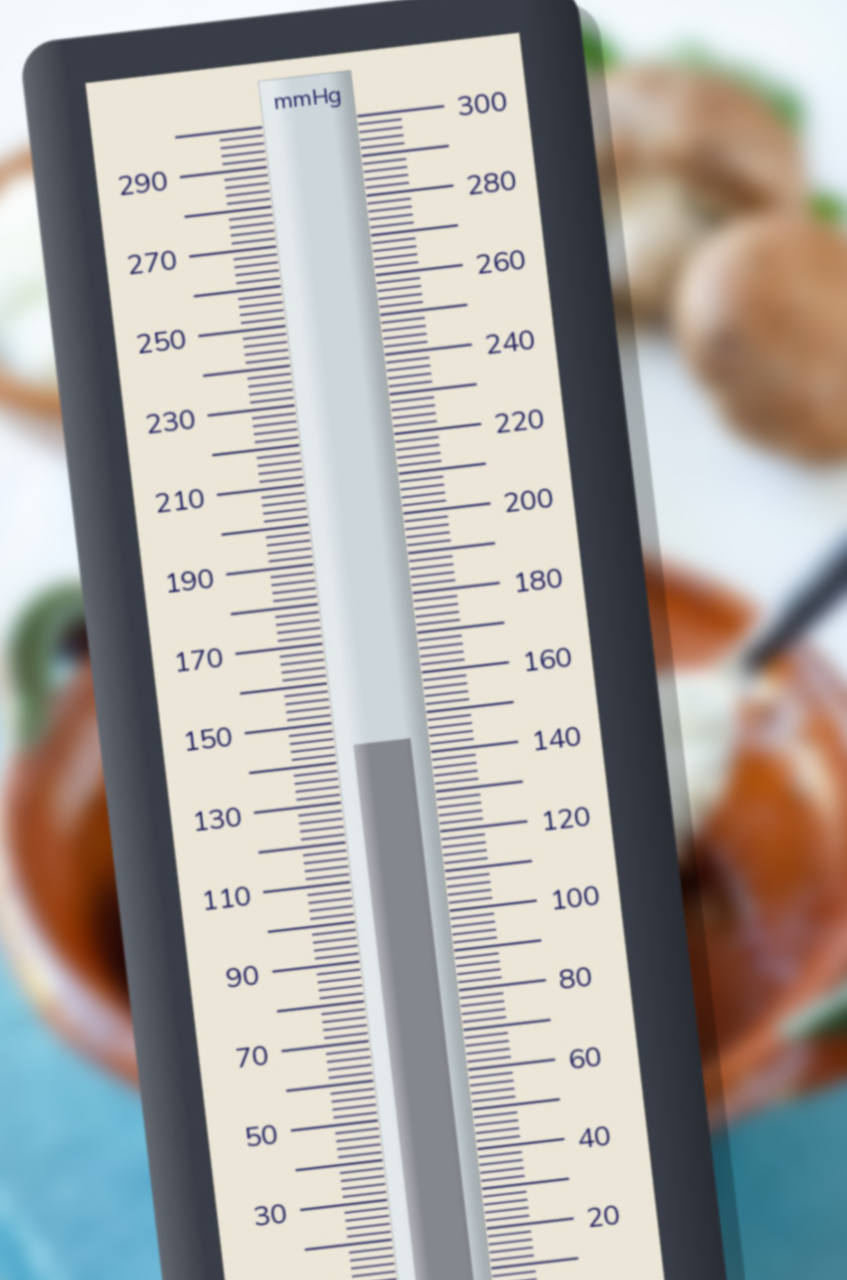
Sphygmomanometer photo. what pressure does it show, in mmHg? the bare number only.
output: 144
